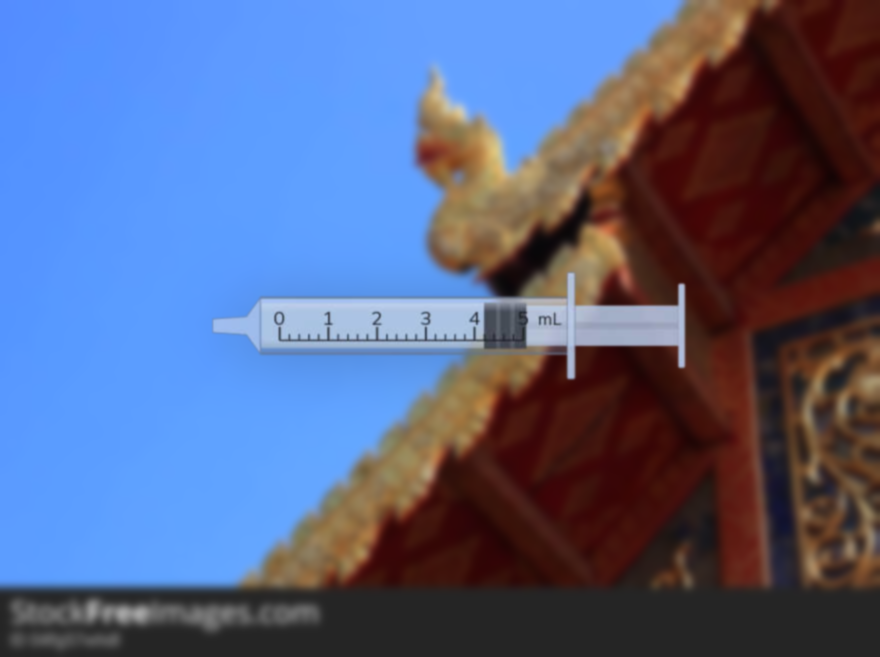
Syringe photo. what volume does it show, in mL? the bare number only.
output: 4.2
